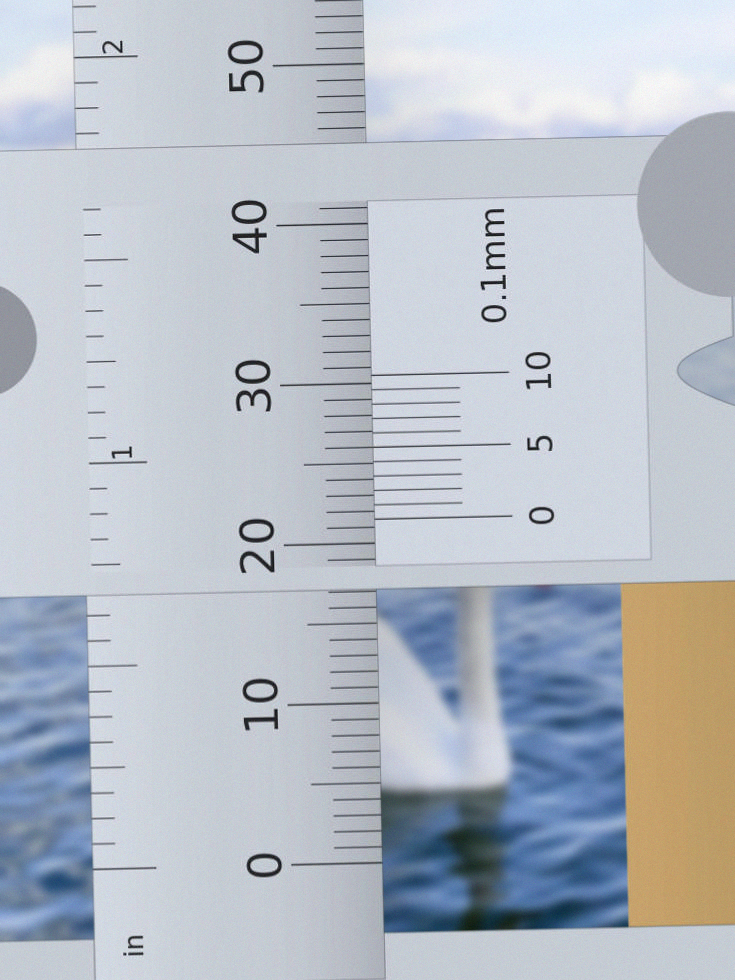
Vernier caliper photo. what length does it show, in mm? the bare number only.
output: 21.5
